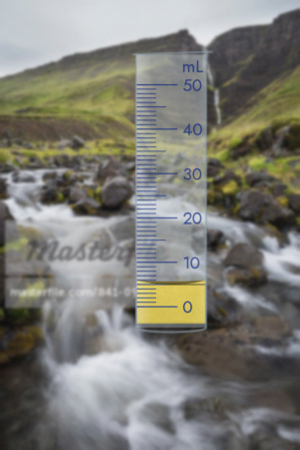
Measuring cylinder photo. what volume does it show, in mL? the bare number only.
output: 5
